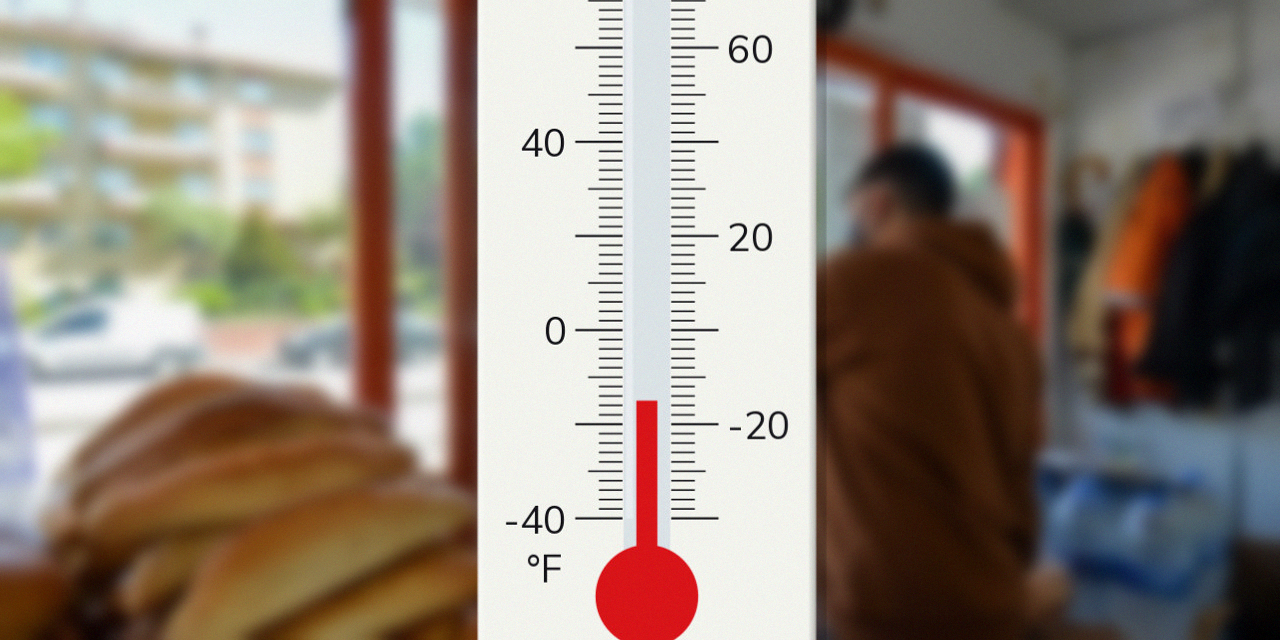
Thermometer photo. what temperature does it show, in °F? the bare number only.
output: -15
